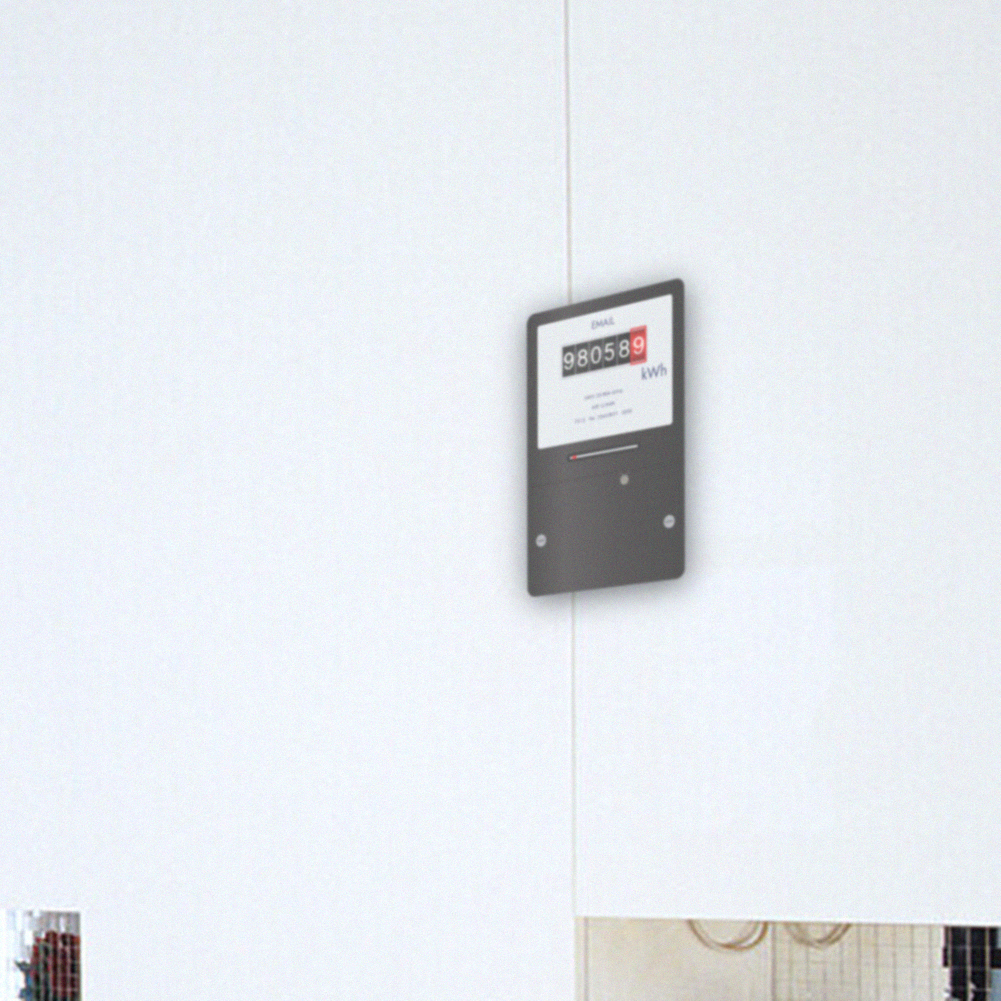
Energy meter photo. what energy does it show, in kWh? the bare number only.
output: 98058.9
